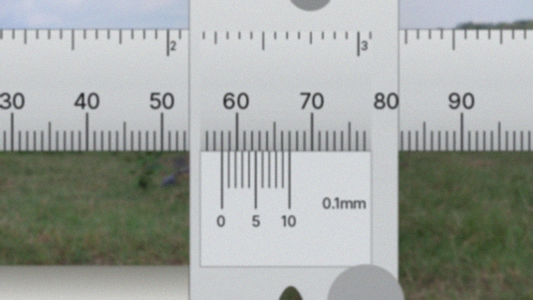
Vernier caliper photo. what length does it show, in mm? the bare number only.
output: 58.0
